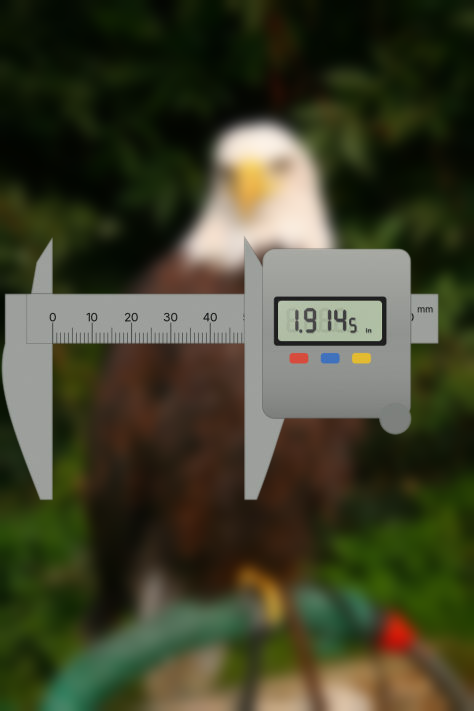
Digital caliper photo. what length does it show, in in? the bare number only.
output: 1.9145
